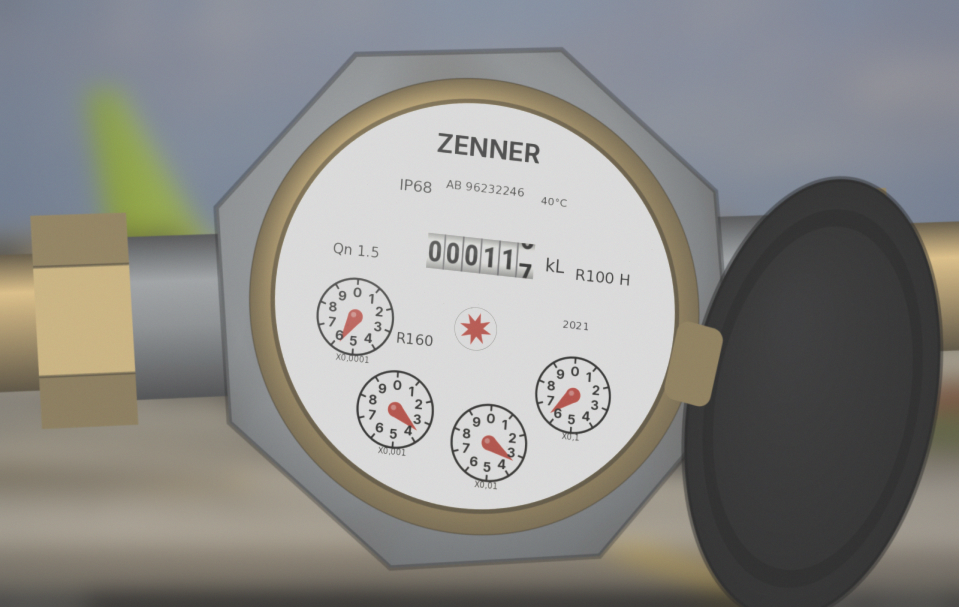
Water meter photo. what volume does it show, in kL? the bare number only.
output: 116.6335
